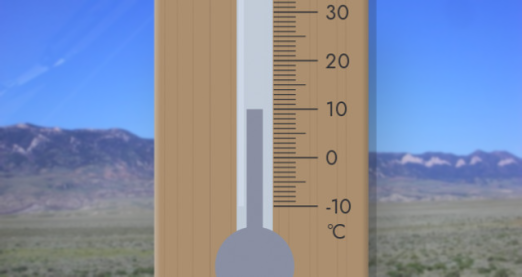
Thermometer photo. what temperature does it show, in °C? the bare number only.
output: 10
